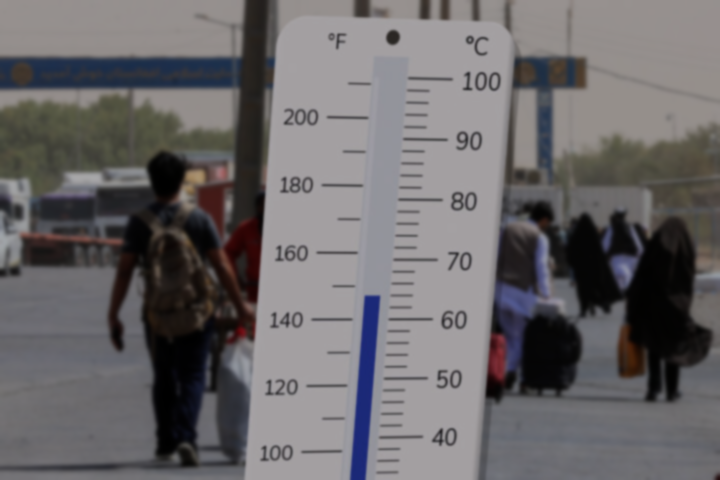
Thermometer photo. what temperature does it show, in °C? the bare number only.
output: 64
